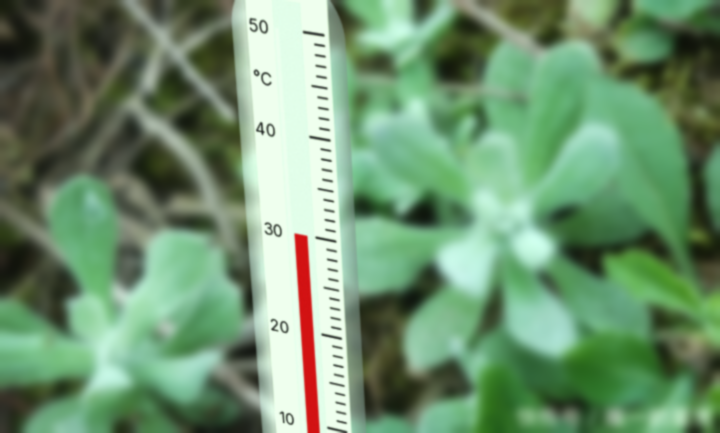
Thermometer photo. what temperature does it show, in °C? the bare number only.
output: 30
